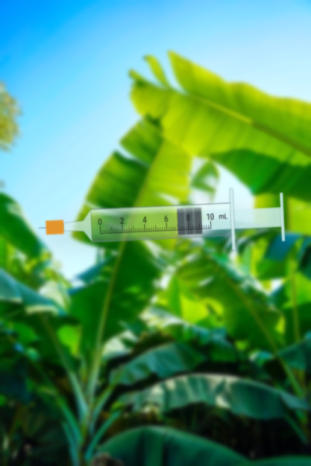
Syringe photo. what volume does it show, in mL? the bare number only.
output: 7
